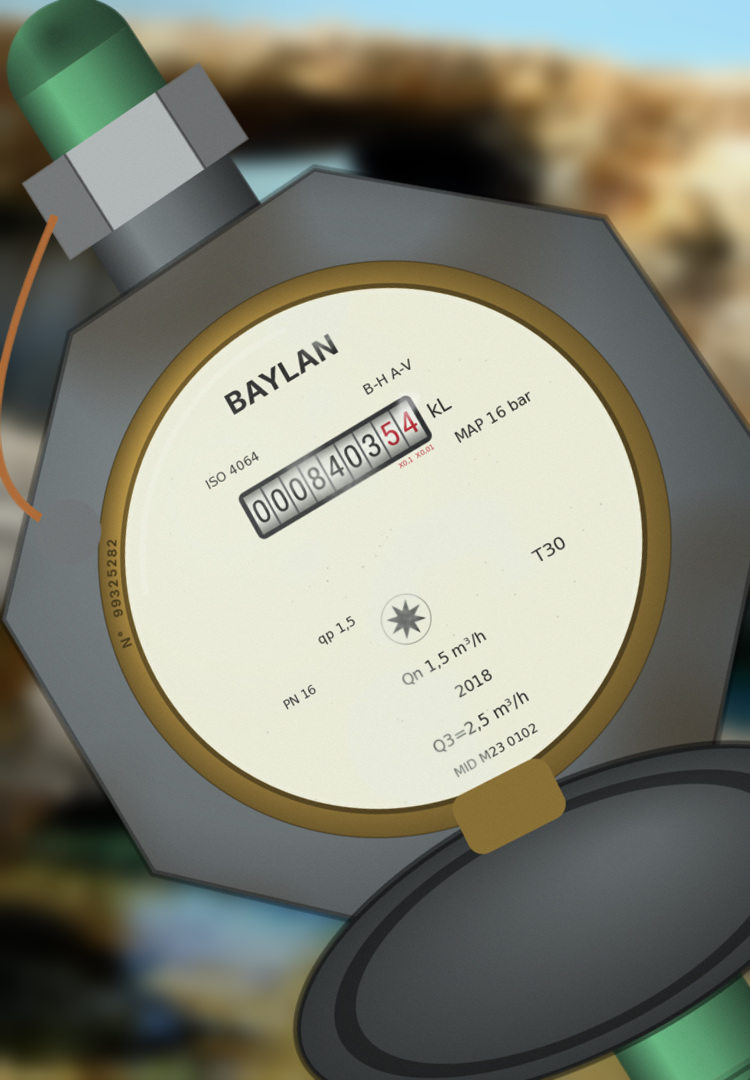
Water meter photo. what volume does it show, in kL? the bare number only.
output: 8403.54
